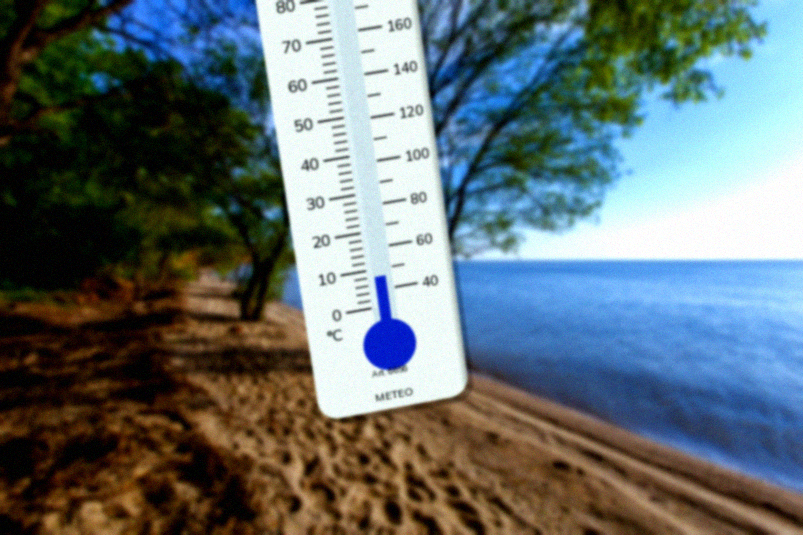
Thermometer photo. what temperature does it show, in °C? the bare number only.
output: 8
